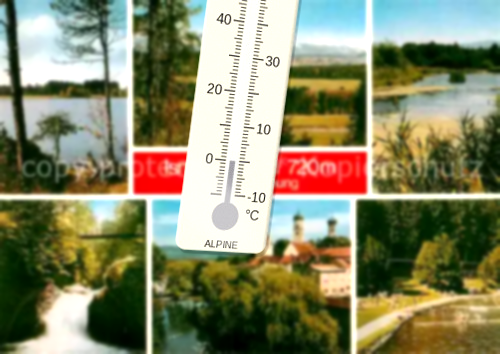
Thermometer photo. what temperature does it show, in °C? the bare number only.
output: 0
